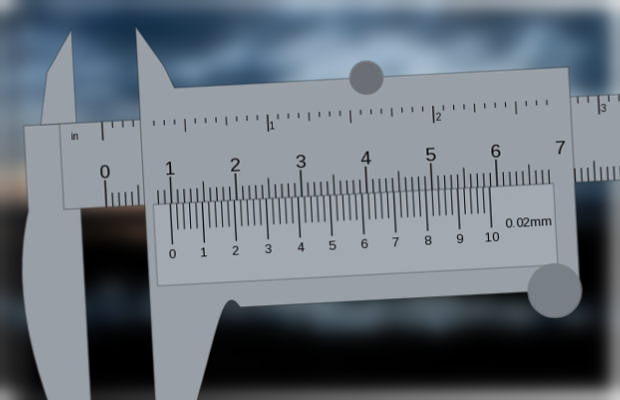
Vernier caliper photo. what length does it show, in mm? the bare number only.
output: 9.8
